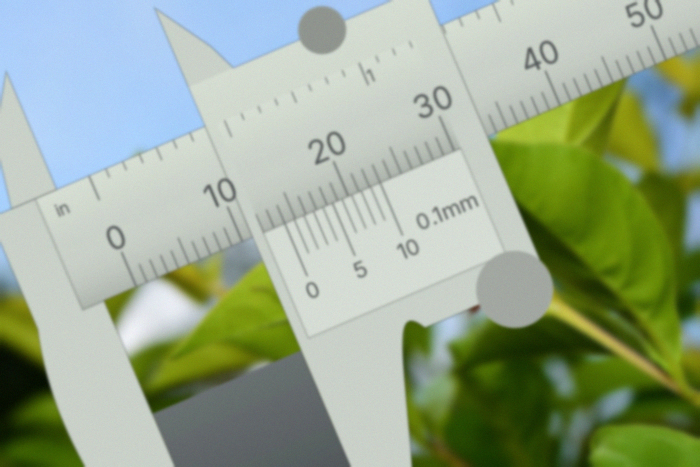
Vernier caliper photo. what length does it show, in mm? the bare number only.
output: 14.0
